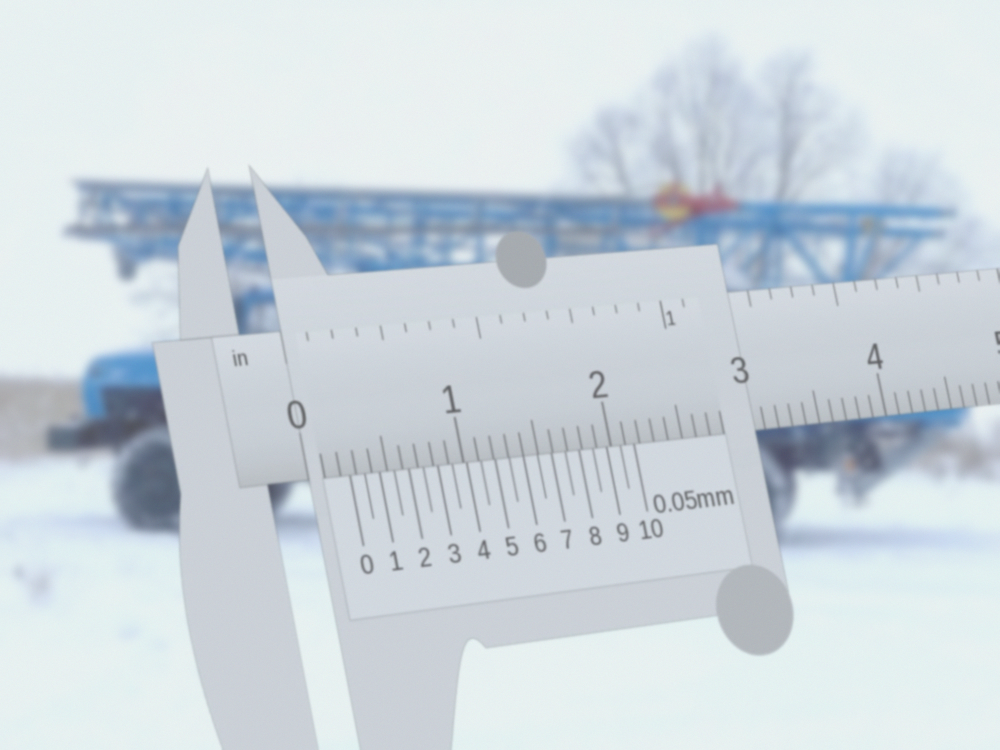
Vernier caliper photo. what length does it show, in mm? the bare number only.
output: 2.6
